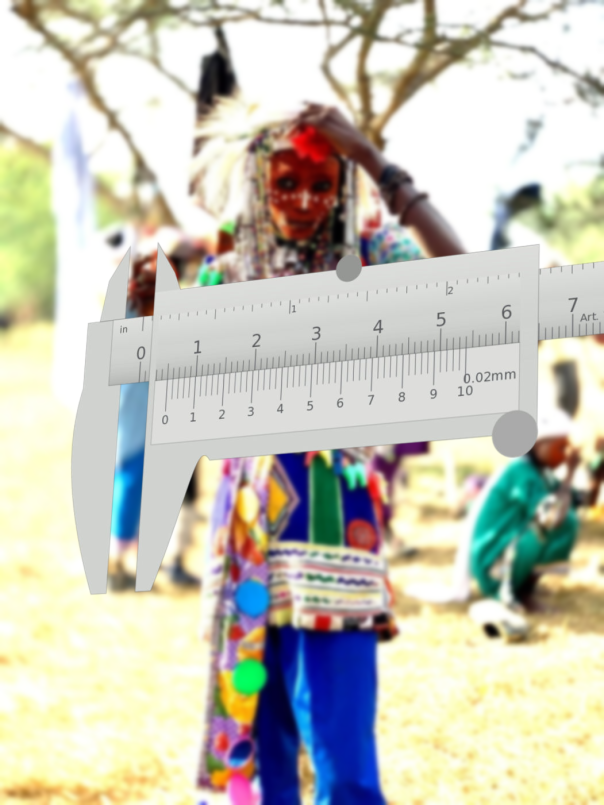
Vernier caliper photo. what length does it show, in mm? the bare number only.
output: 5.0
